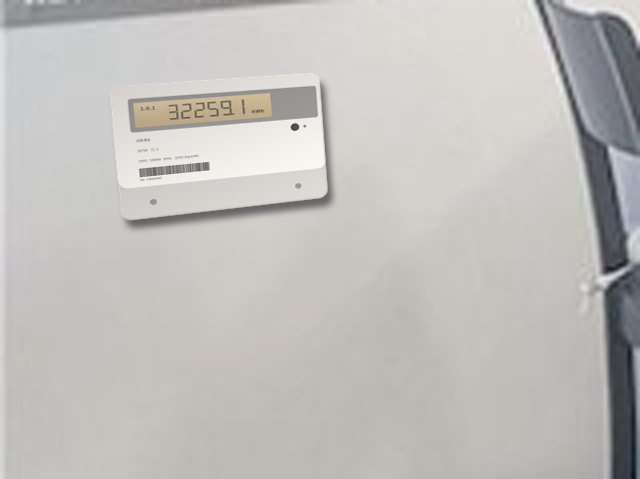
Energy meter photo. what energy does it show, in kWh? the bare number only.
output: 32259.1
